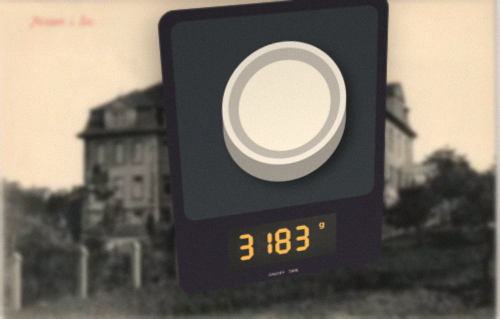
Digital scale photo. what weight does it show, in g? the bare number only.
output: 3183
